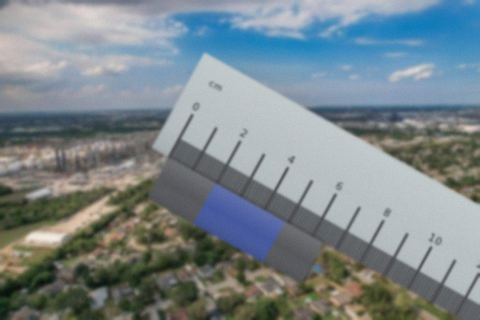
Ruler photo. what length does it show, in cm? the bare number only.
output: 6.5
